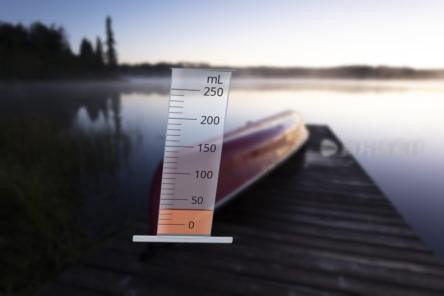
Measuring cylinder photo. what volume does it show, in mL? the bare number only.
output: 30
